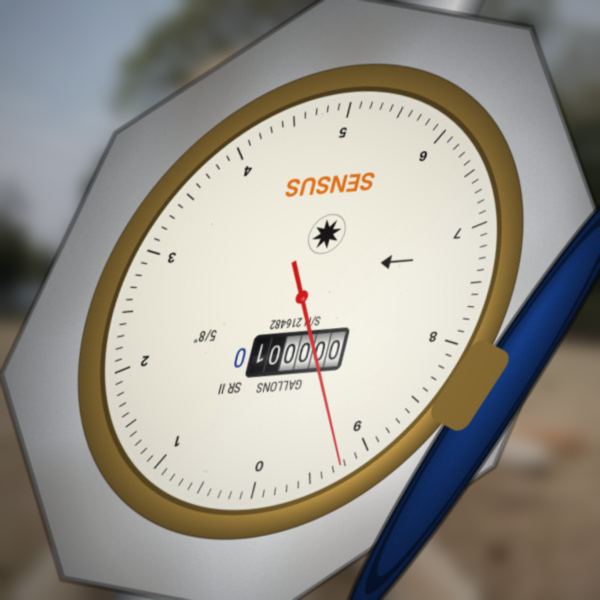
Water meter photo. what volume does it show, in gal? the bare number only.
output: 9.2
